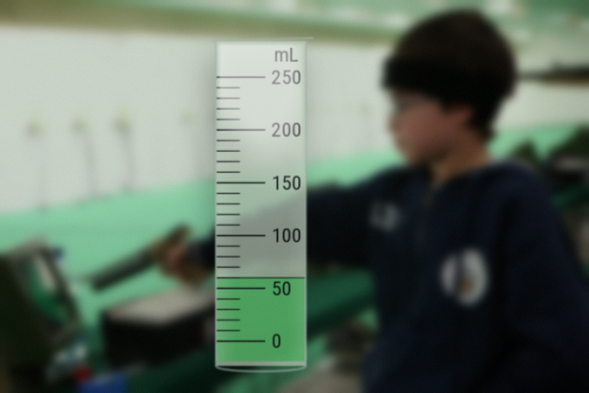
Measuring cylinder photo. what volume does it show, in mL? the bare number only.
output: 60
